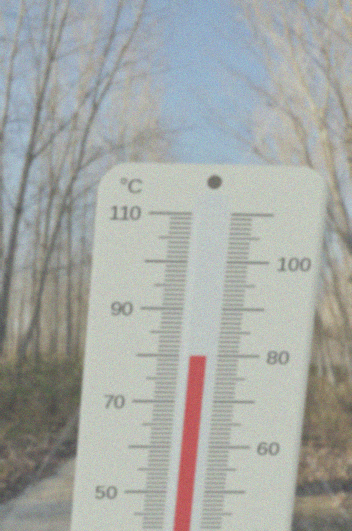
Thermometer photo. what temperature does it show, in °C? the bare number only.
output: 80
